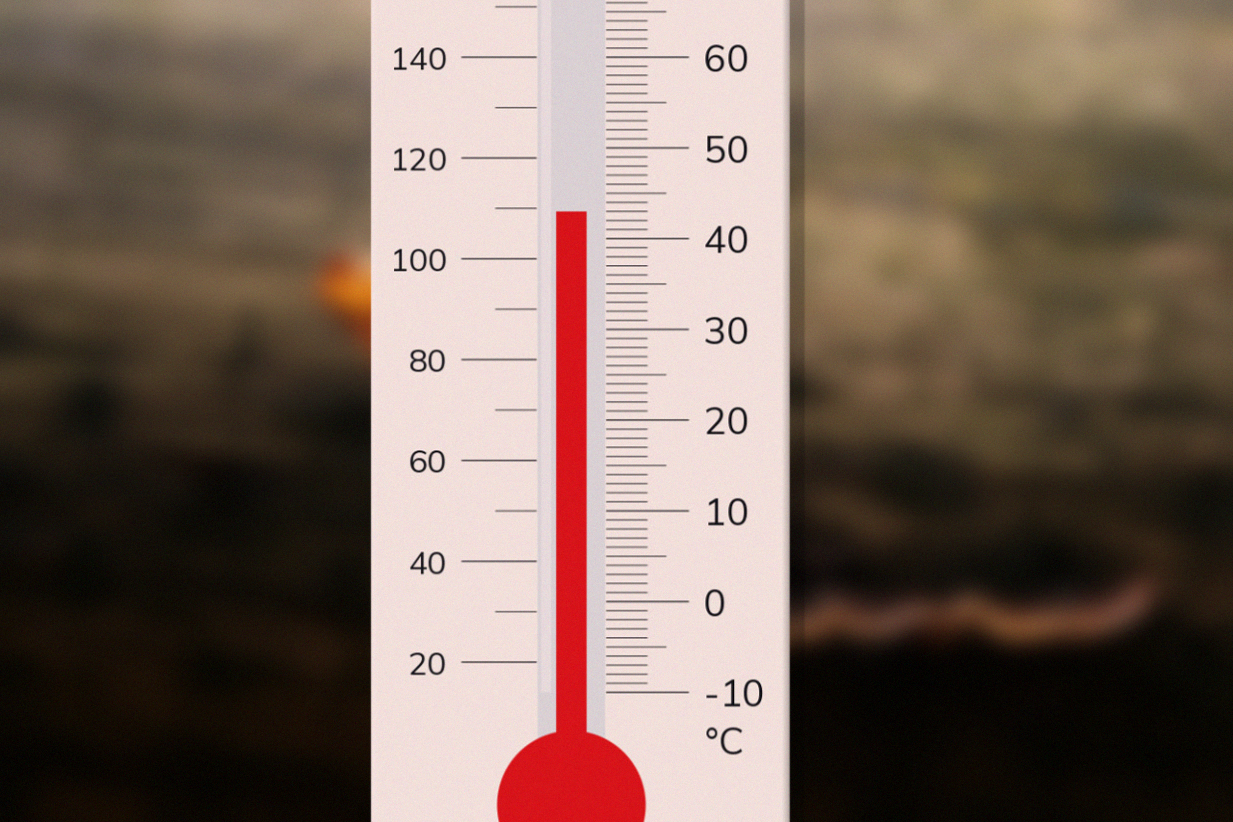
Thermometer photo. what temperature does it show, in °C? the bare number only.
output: 43
